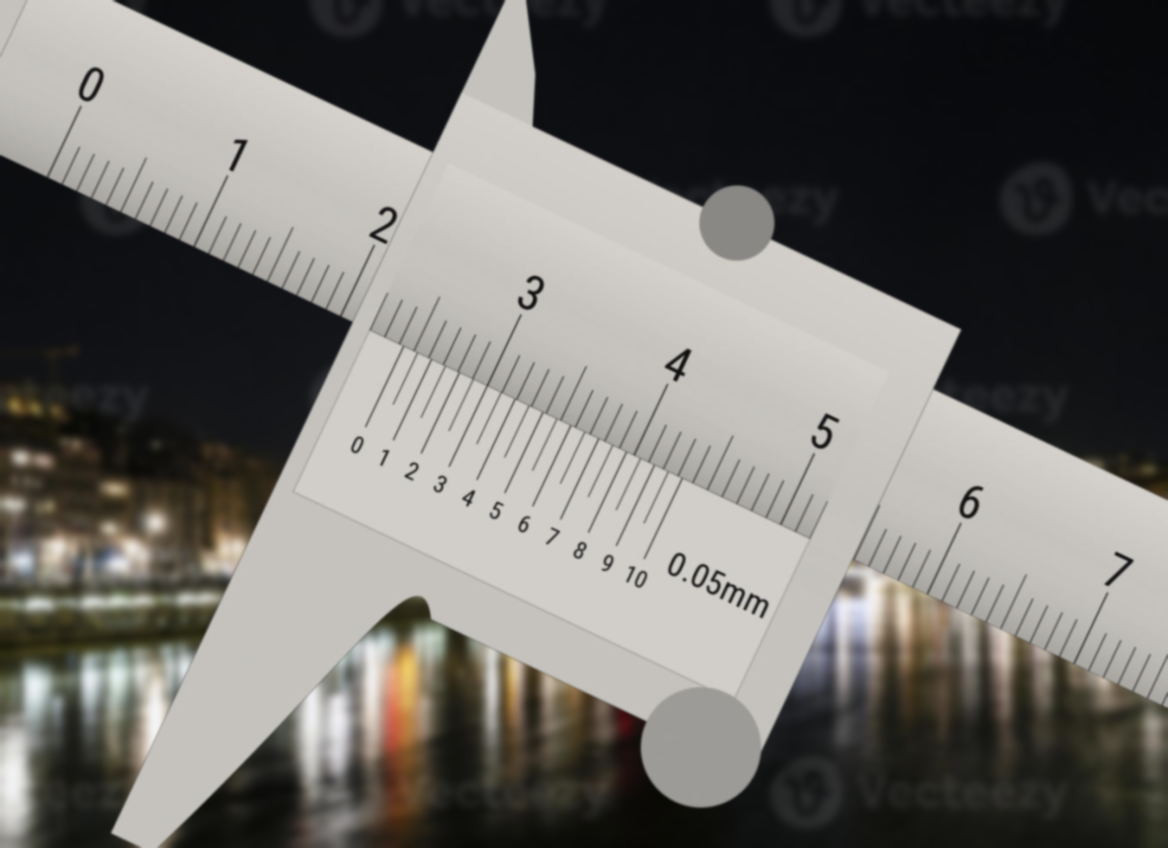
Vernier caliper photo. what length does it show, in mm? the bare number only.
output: 24.3
